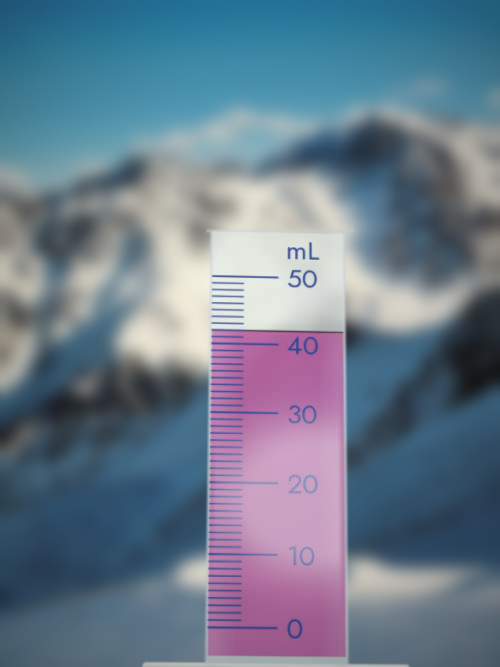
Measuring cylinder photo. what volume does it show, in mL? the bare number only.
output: 42
